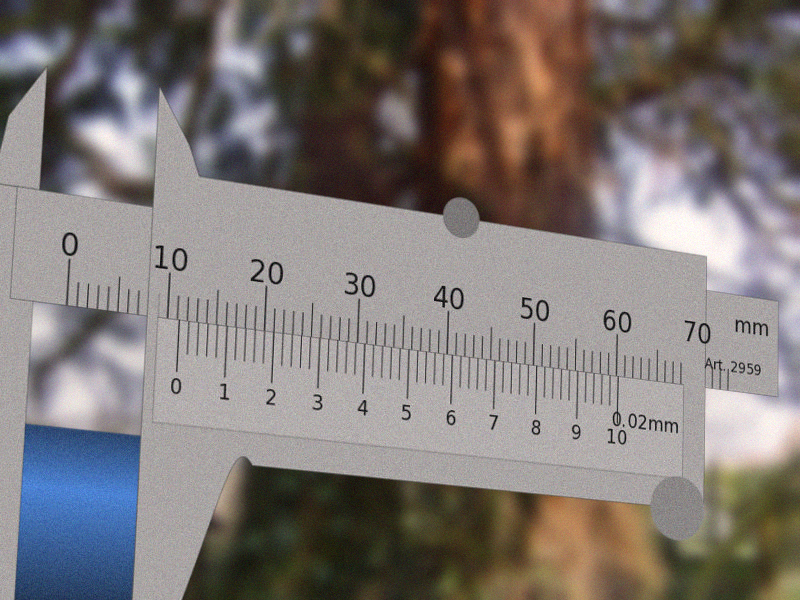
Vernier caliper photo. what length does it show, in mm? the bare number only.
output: 11.2
